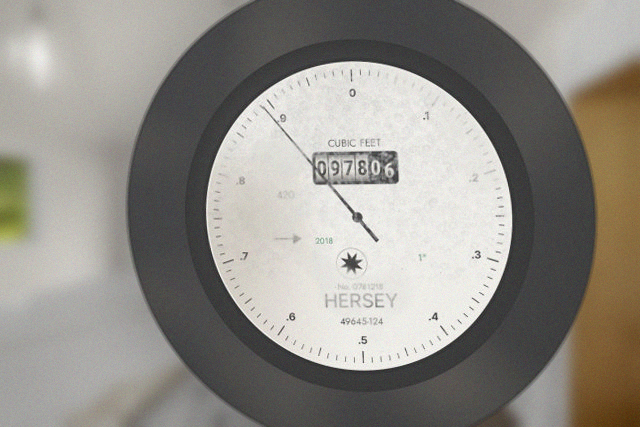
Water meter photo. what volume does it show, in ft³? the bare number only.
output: 97805.89
